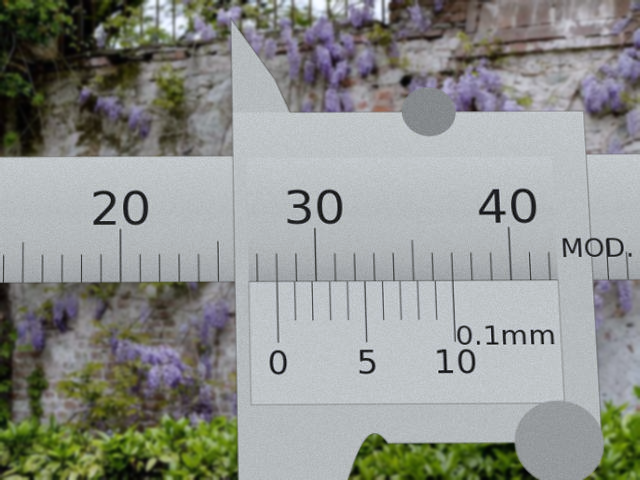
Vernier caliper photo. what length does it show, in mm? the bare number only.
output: 28.0
